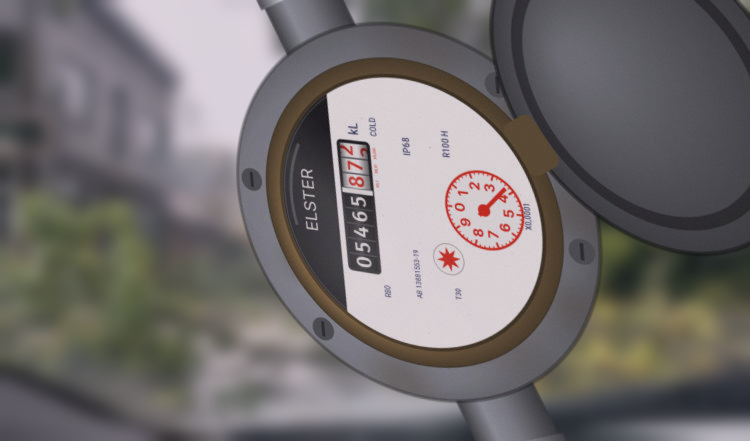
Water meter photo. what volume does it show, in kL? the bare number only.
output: 5465.8723
